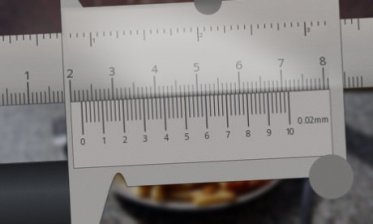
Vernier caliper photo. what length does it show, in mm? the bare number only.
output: 22.5
